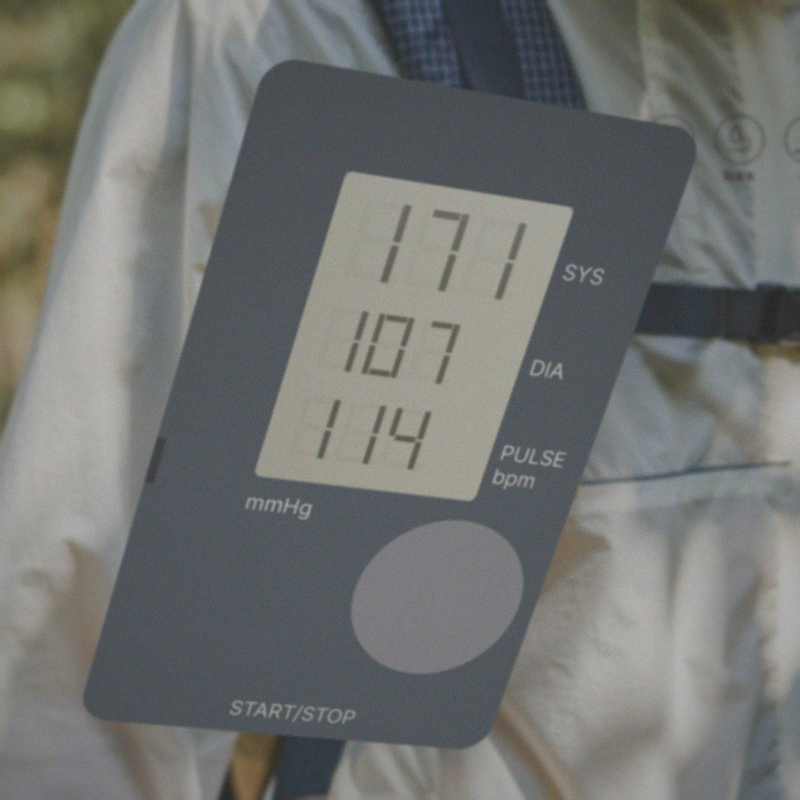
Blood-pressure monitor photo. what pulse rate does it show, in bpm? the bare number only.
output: 114
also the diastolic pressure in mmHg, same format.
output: 107
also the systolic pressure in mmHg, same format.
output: 171
